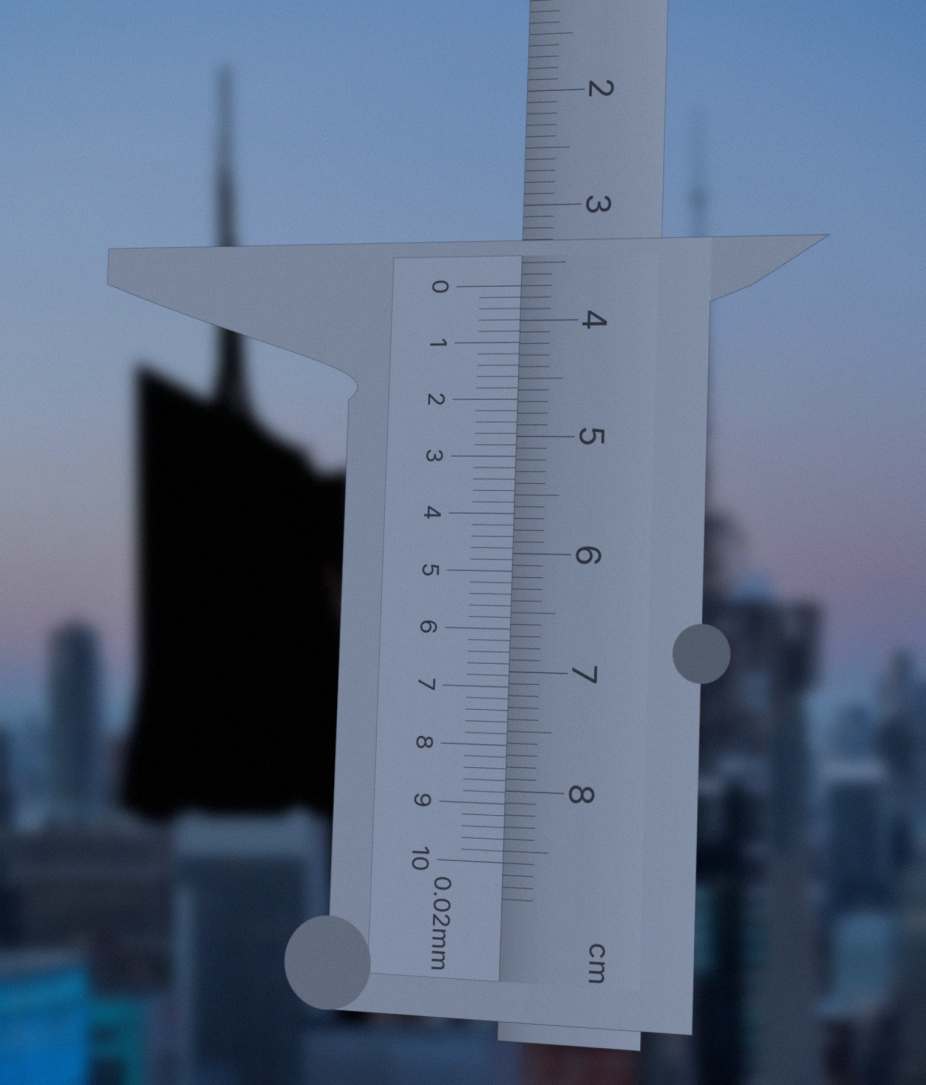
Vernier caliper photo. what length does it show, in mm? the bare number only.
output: 37.0
